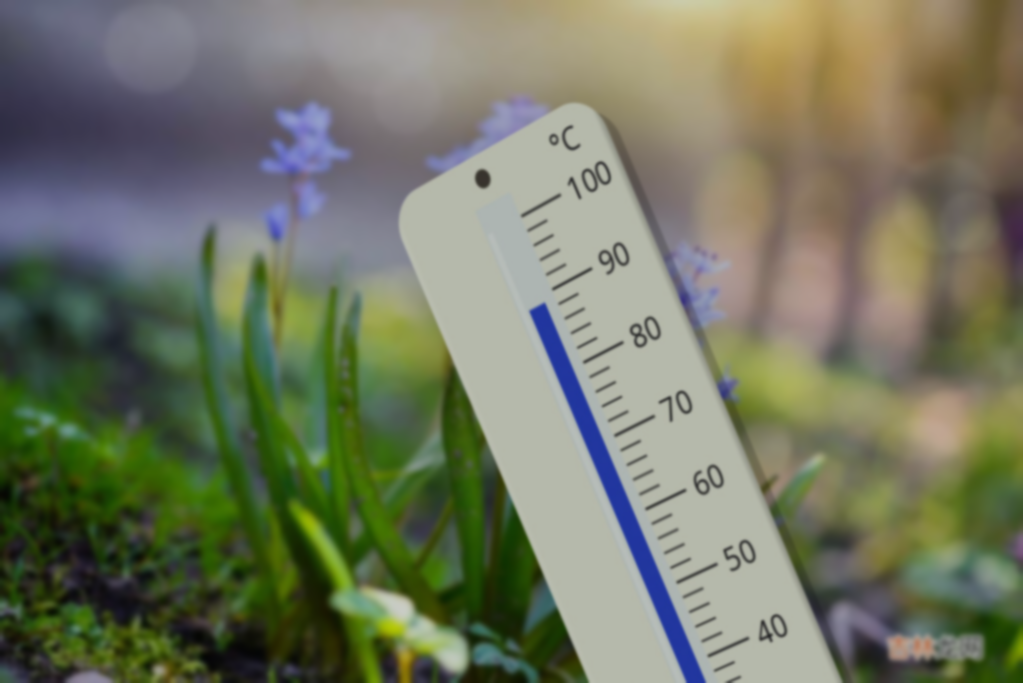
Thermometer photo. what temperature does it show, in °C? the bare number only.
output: 89
